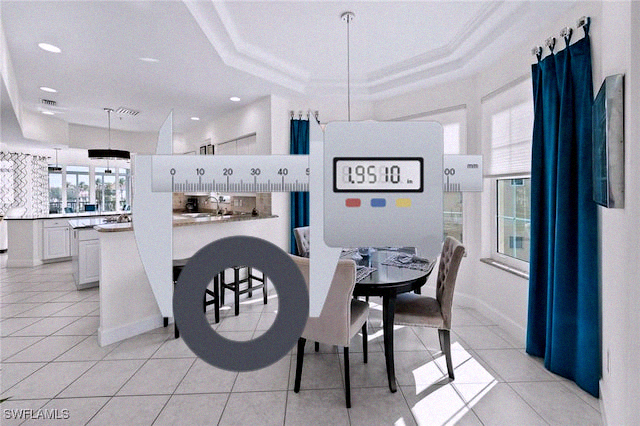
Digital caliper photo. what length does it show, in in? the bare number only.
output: 1.9510
